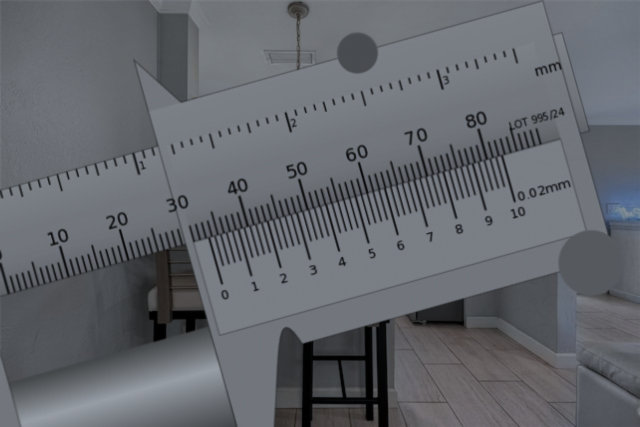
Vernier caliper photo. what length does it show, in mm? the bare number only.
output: 33.5
